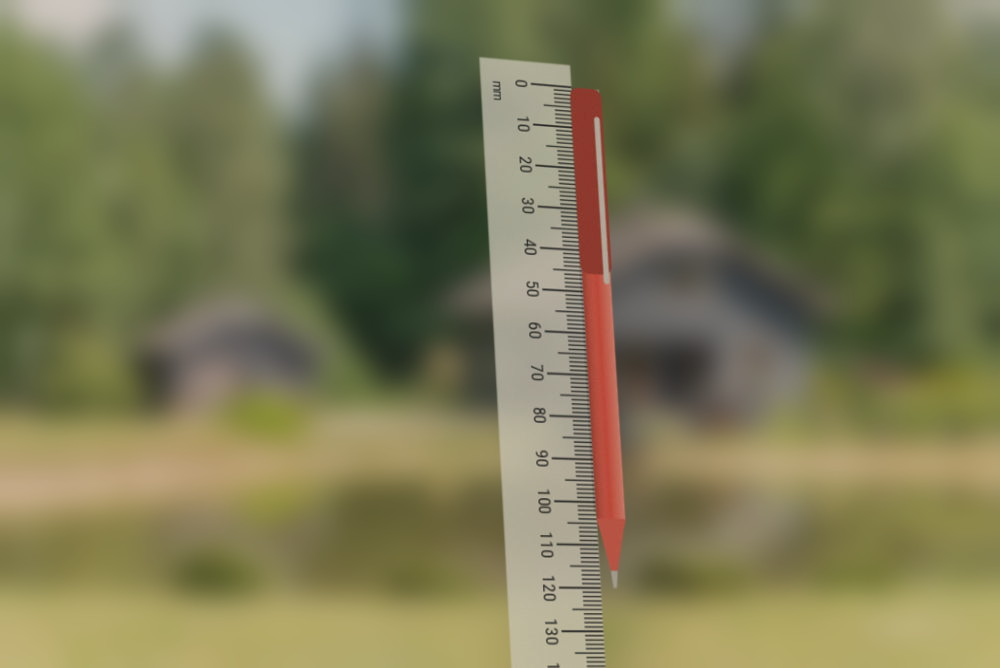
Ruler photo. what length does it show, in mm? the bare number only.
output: 120
